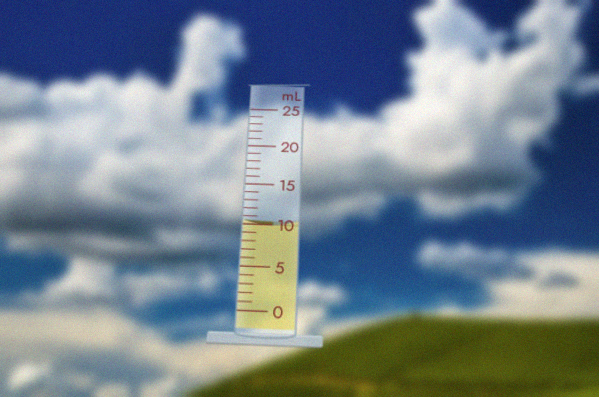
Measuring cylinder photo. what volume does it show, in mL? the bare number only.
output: 10
